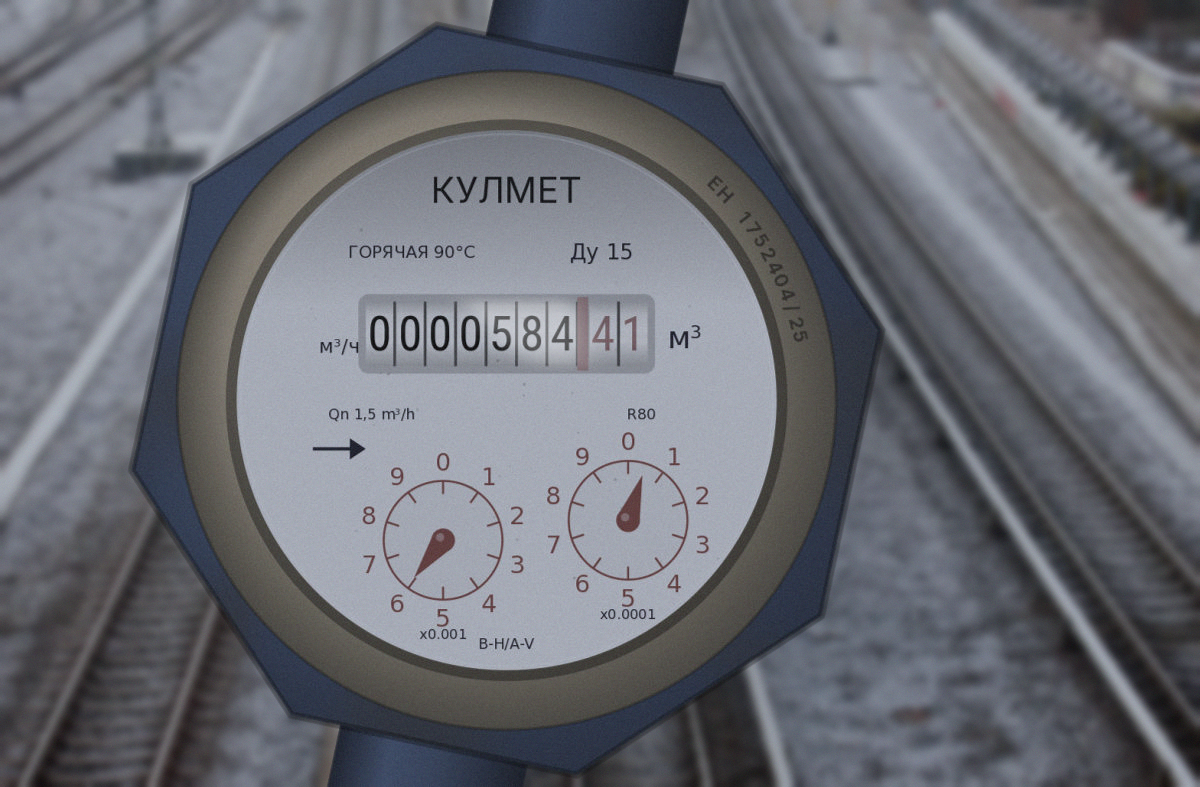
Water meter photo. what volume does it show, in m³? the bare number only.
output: 584.4160
